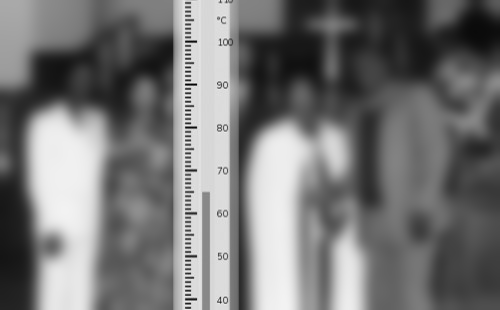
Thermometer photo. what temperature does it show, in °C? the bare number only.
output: 65
